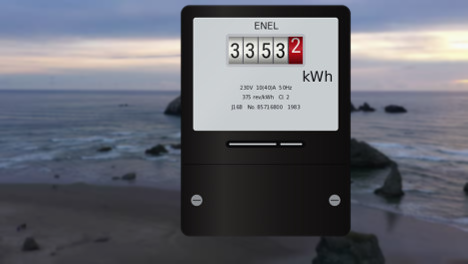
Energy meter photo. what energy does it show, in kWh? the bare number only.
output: 3353.2
